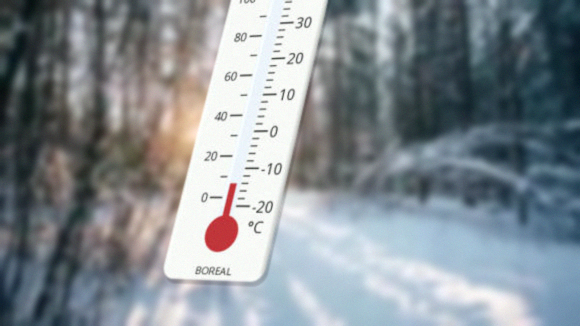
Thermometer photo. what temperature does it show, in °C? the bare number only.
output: -14
